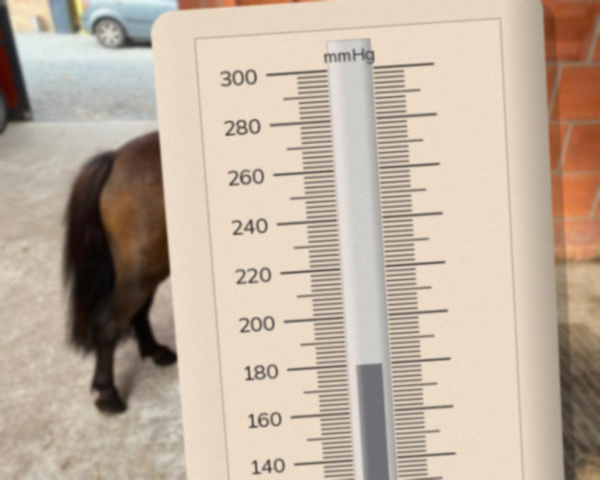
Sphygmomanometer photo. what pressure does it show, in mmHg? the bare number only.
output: 180
